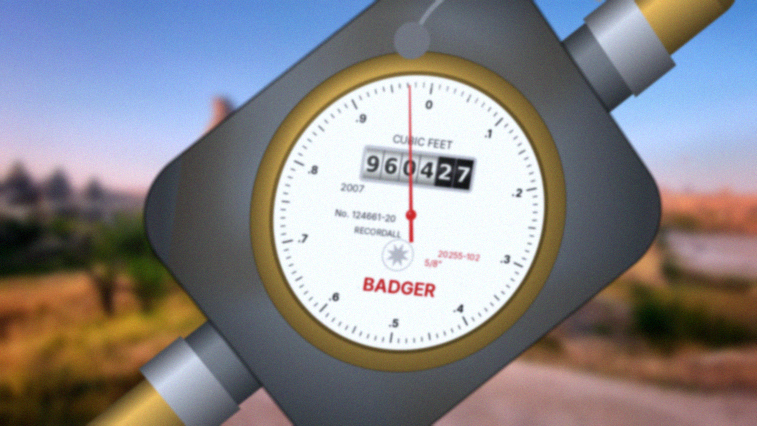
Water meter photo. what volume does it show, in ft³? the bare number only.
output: 960426.97
